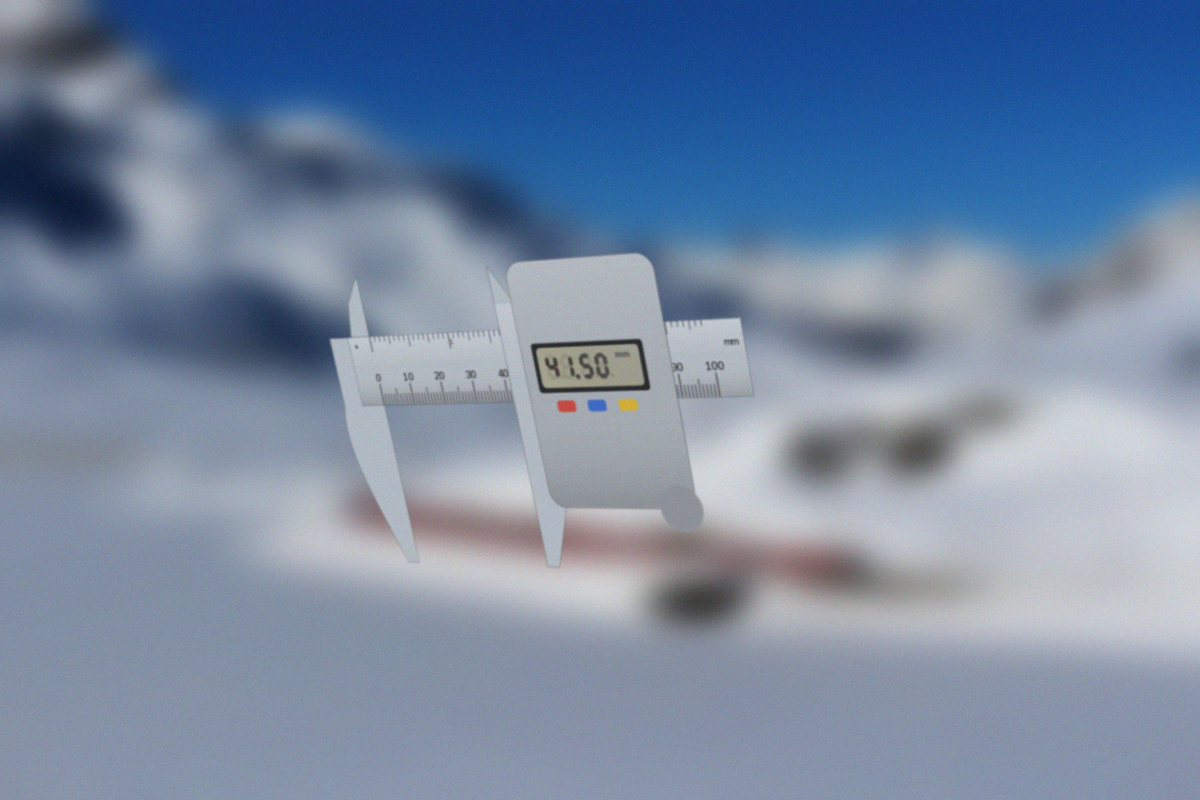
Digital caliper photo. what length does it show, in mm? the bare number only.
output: 41.50
